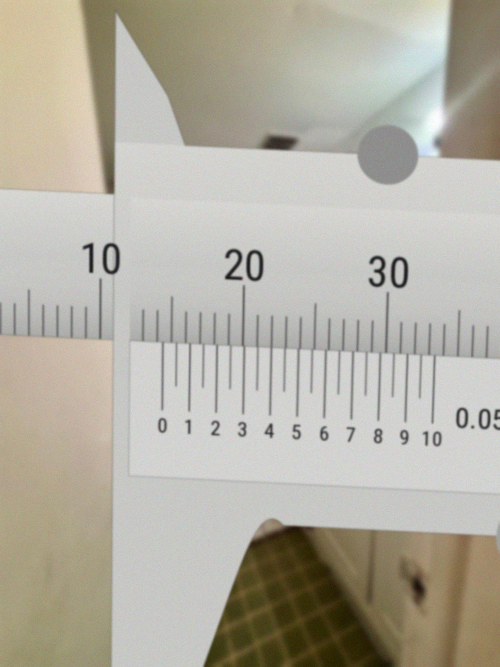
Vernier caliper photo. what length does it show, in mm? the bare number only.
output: 14.4
